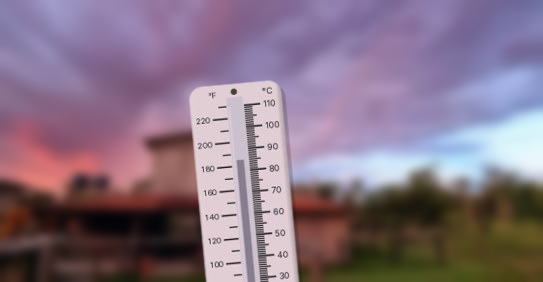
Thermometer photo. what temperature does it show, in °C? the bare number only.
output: 85
